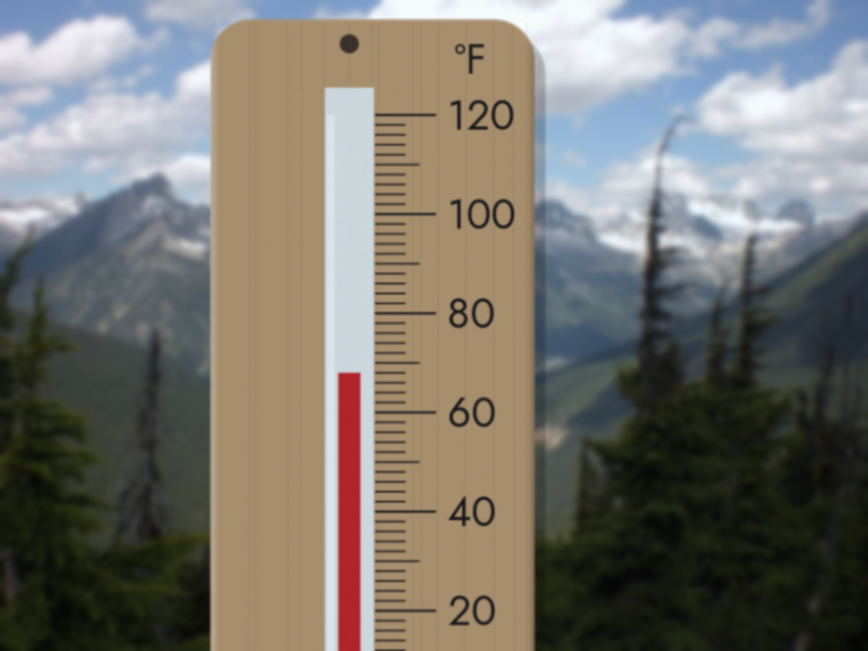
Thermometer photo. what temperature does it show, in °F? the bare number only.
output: 68
